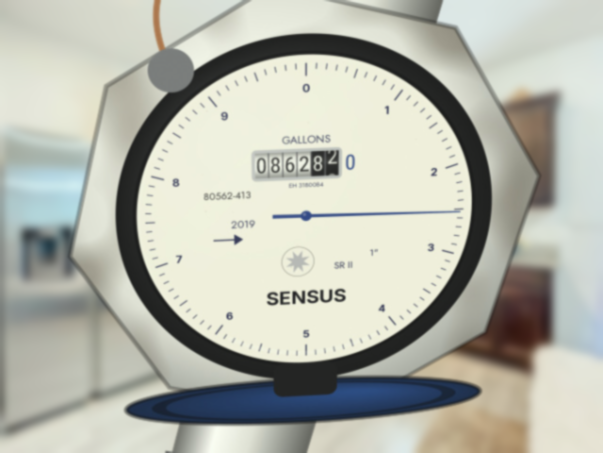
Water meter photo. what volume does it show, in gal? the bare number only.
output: 862822.5
